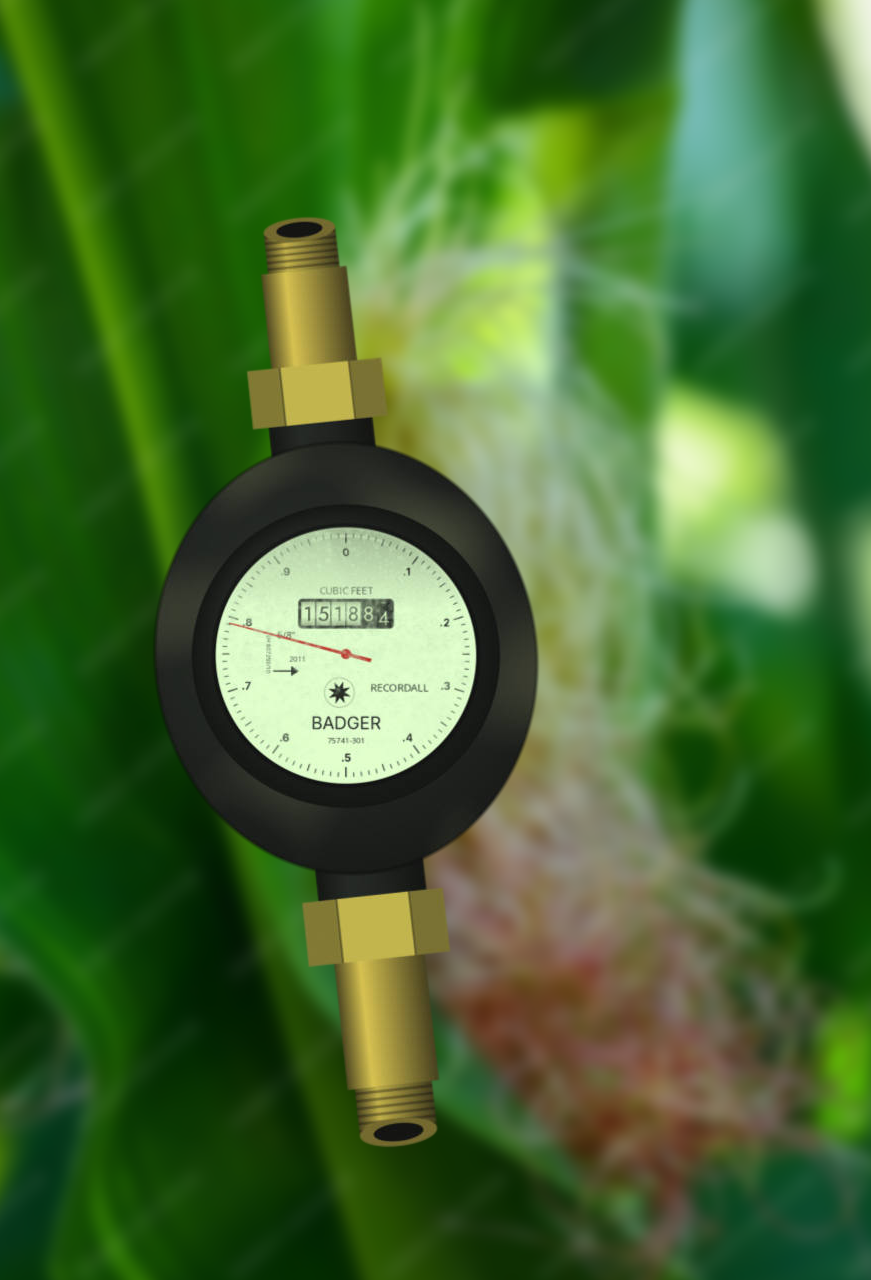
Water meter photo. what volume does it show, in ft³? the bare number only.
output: 151883.79
